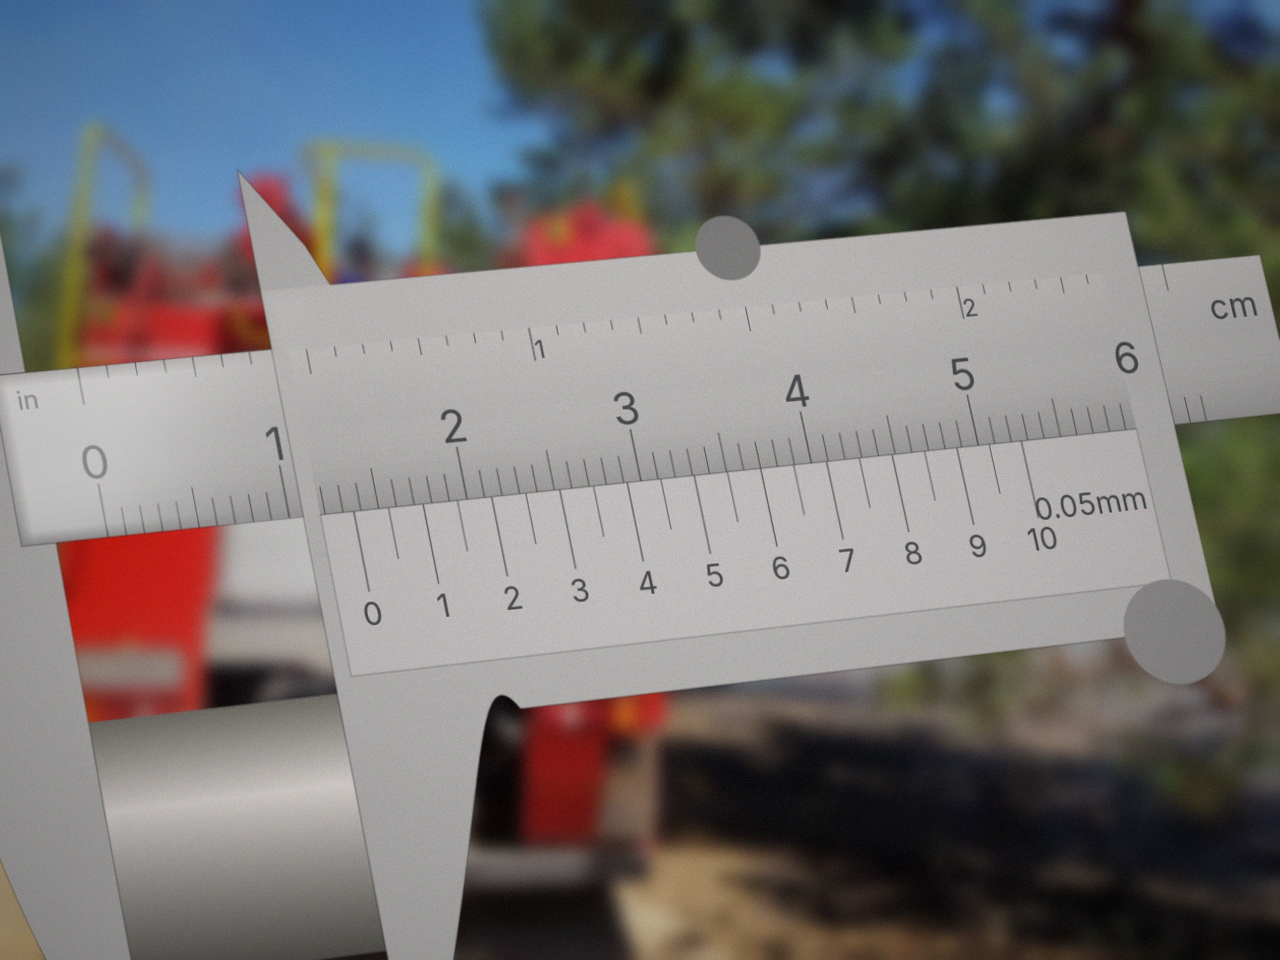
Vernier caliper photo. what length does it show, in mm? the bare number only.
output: 13.6
